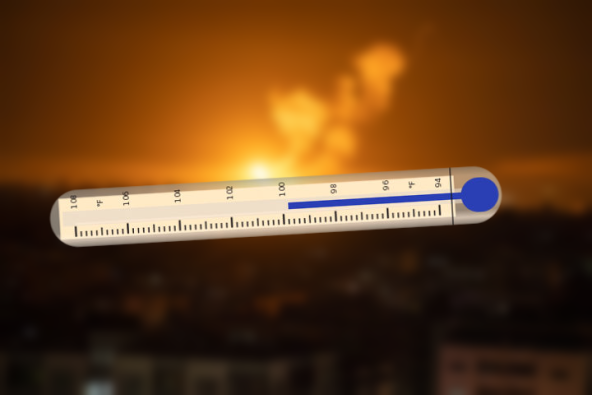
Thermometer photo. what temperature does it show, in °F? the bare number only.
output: 99.8
